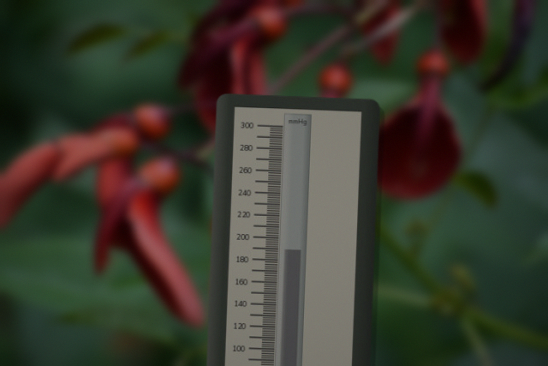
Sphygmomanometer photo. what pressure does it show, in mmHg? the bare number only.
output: 190
